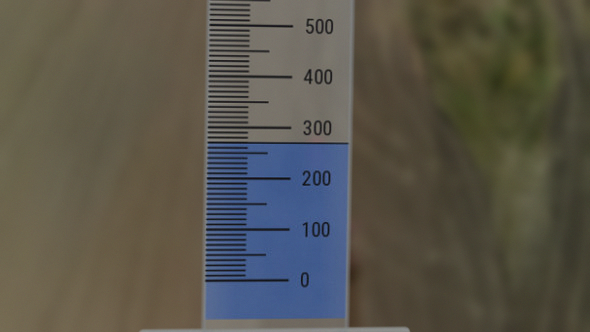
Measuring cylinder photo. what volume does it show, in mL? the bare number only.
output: 270
